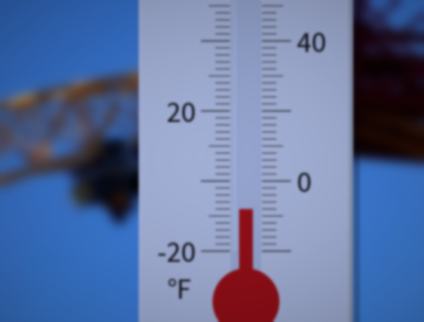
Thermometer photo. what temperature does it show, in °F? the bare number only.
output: -8
